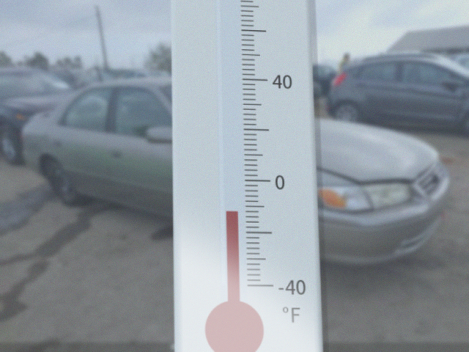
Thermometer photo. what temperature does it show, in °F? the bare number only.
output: -12
